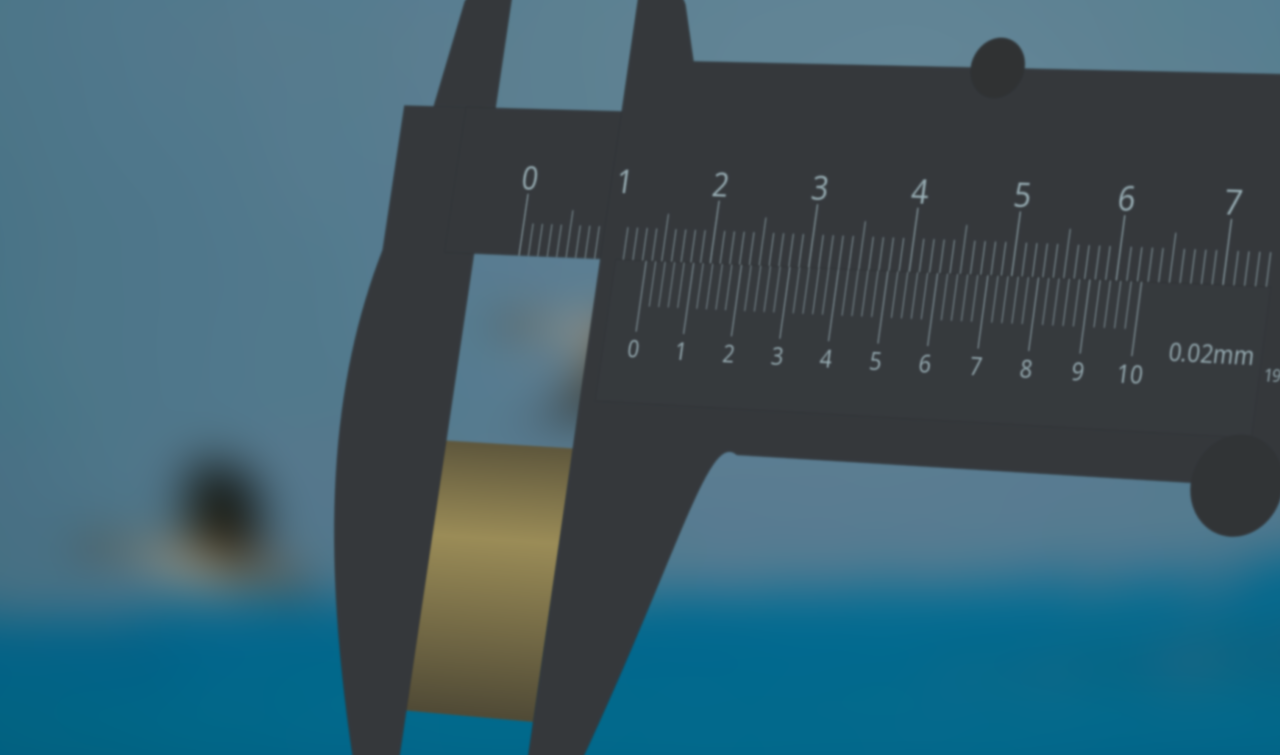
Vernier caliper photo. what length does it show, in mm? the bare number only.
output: 13.4
